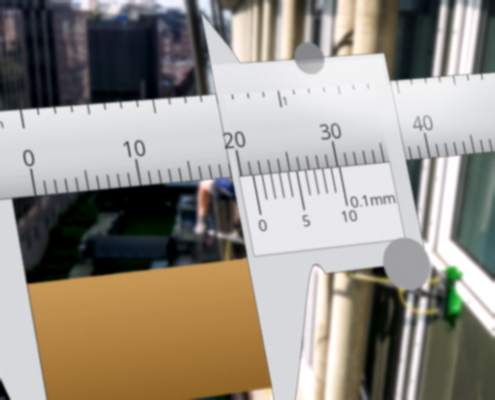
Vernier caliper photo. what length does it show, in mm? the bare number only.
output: 21.2
